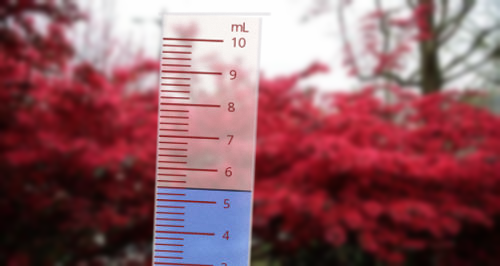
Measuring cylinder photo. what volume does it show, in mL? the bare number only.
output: 5.4
